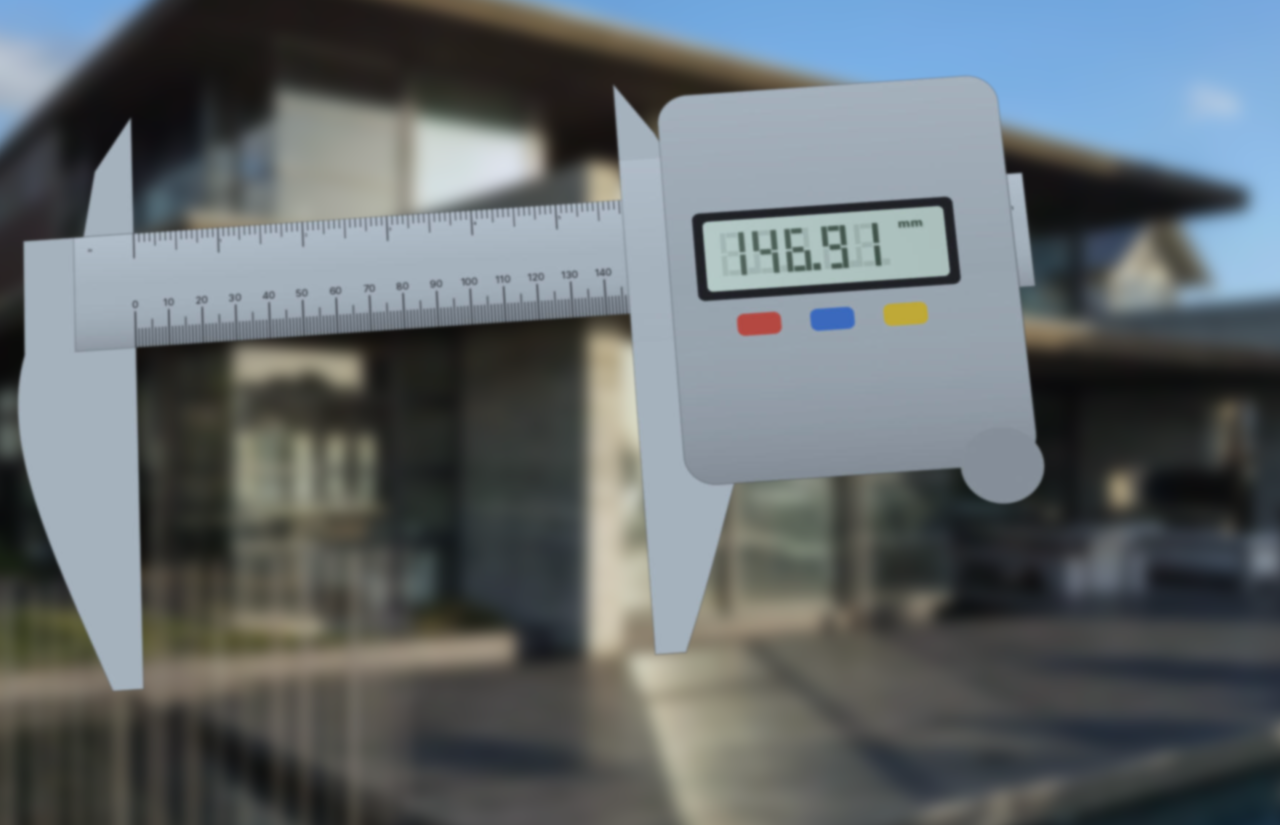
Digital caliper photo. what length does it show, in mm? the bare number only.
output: 146.91
